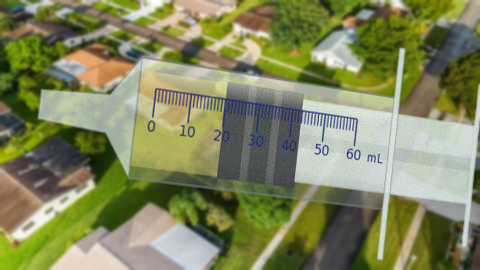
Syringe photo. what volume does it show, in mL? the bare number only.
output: 20
